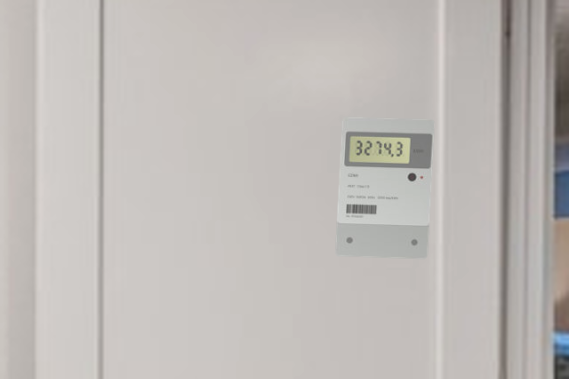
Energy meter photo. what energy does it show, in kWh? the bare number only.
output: 3274.3
